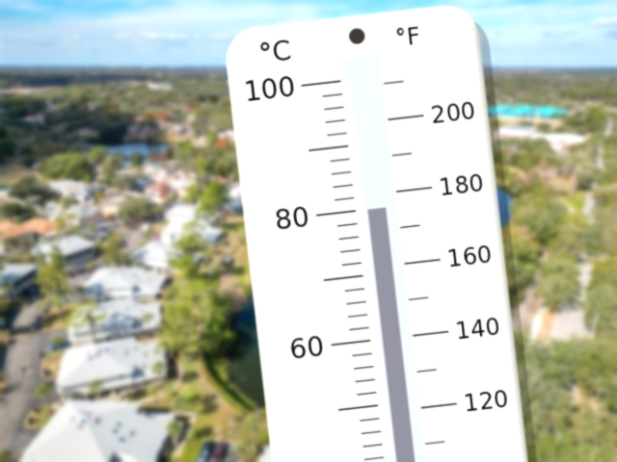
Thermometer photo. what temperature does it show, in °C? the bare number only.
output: 80
